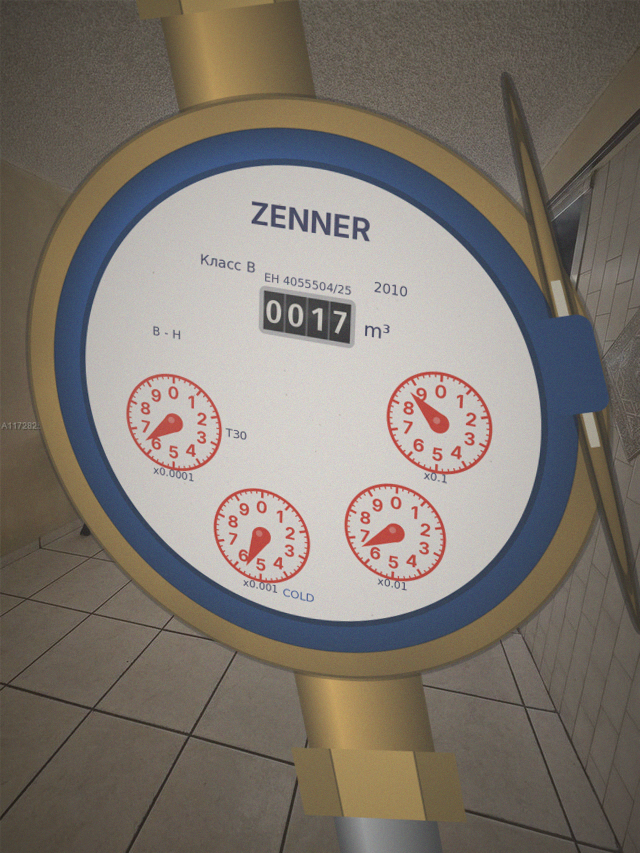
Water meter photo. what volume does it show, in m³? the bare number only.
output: 17.8656
